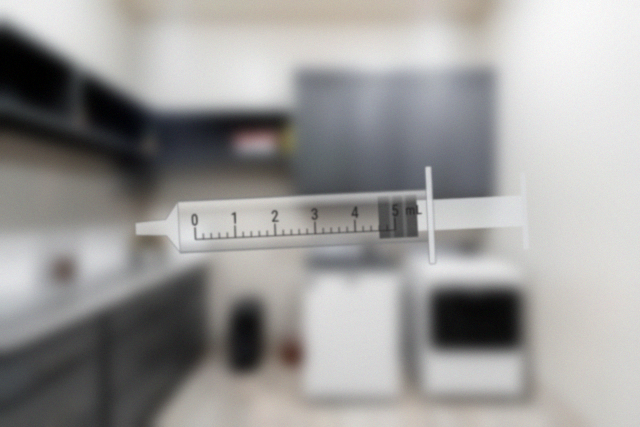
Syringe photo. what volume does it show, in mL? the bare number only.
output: 4.6
